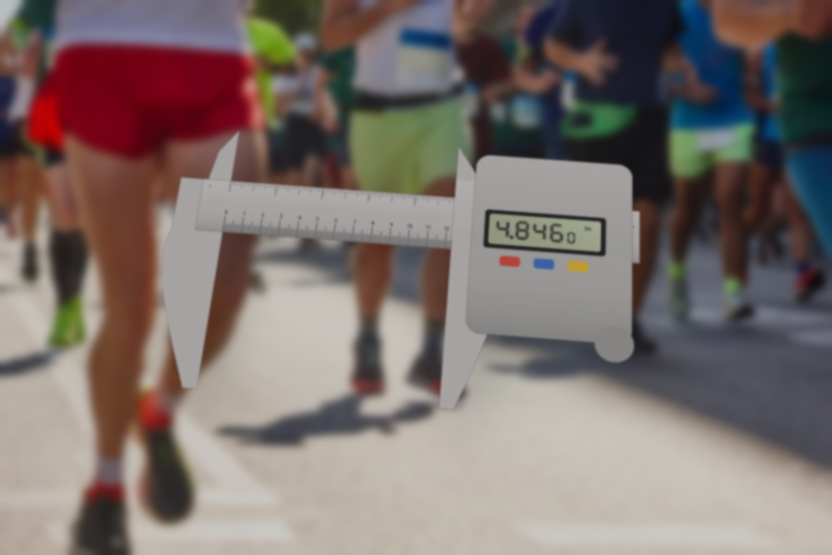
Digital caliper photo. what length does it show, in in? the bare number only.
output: 4.8460
